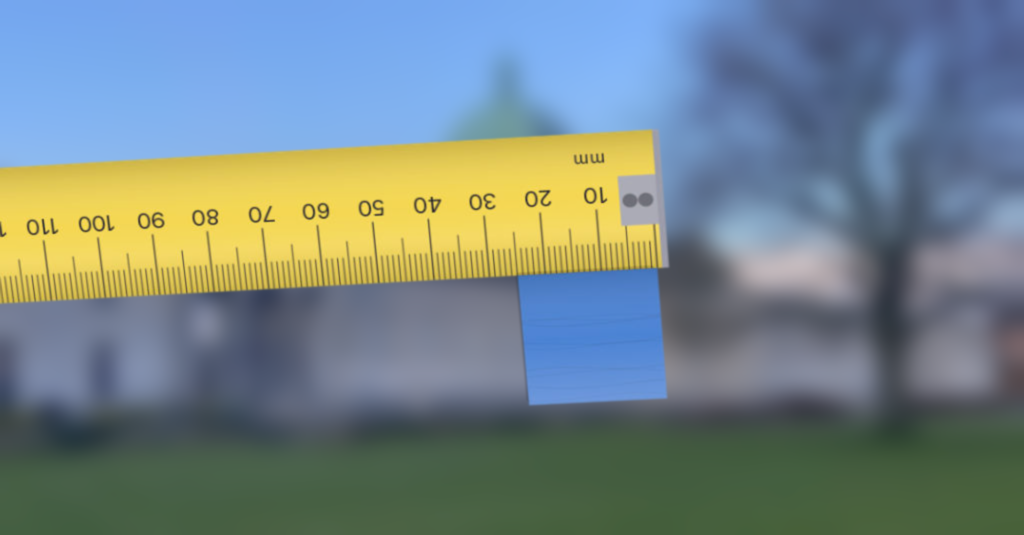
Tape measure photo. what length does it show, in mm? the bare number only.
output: 25
